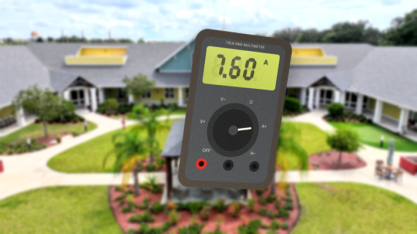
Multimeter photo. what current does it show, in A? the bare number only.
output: 7.60
